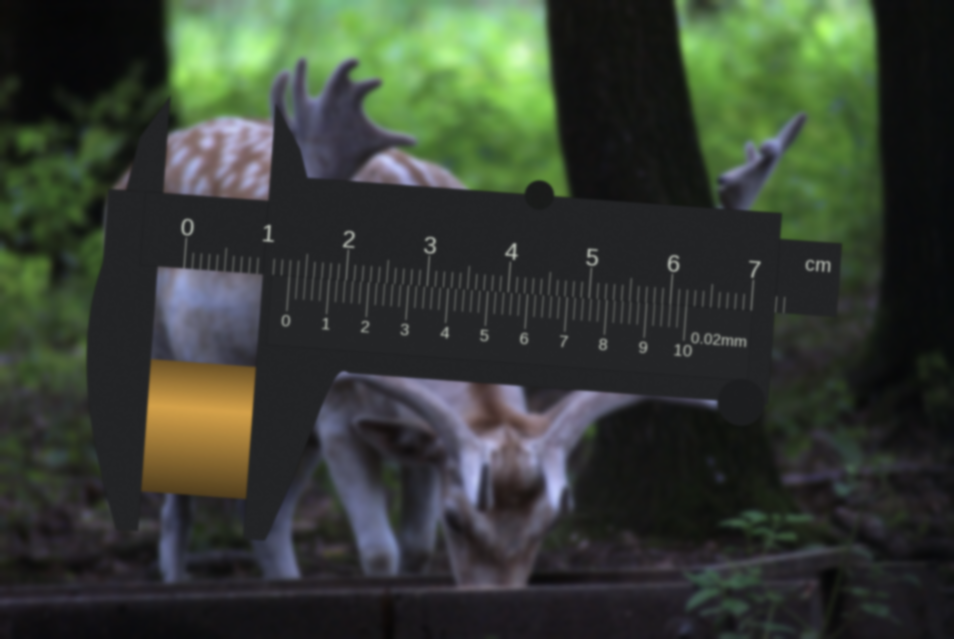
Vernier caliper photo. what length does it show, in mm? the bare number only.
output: 13.0
